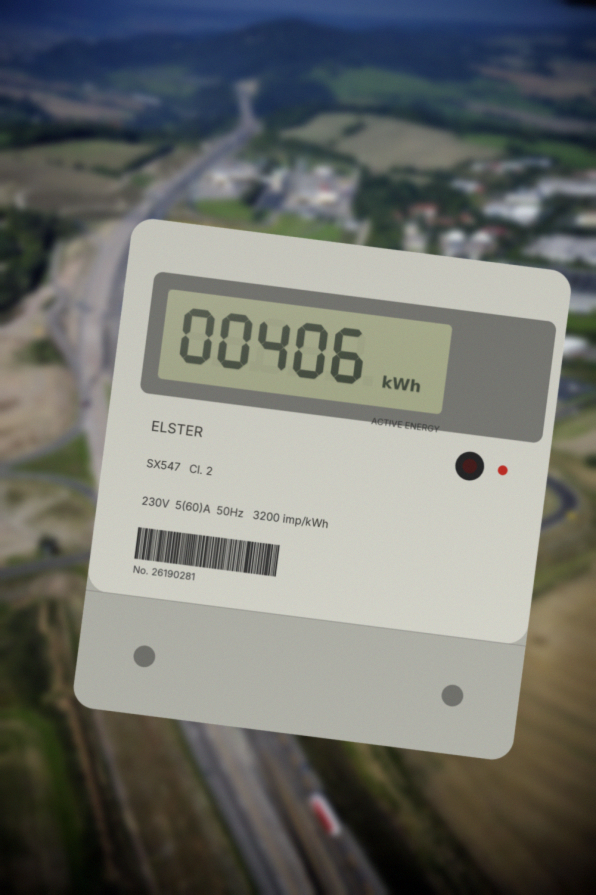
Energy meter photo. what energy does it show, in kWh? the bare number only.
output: 406
